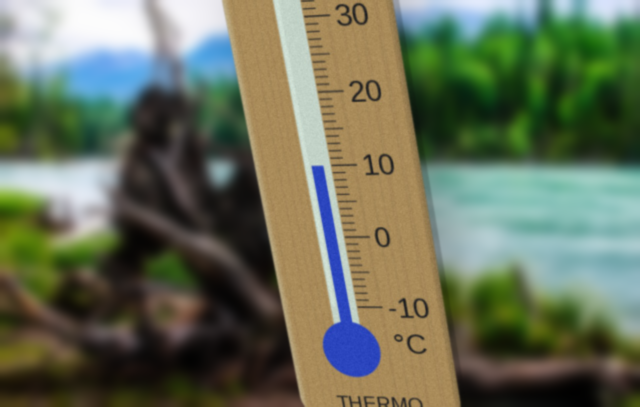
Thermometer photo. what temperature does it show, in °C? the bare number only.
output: 10
